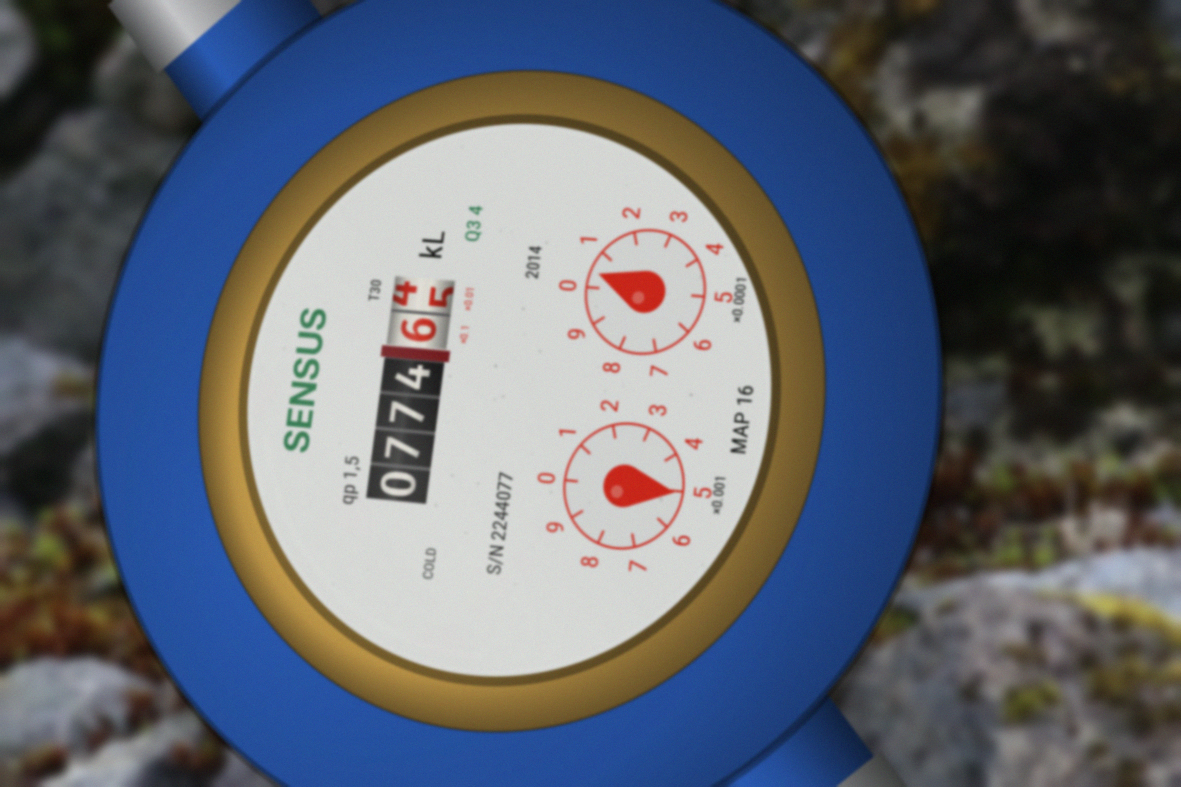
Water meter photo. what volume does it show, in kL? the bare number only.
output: 774.6450
